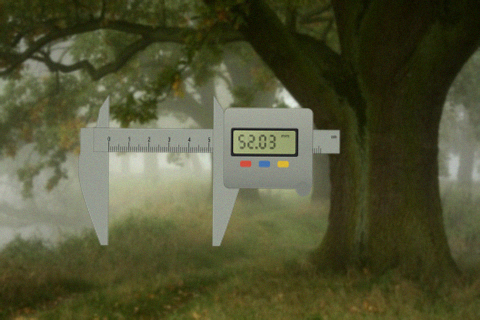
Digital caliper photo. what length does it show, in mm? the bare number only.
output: 52.03
